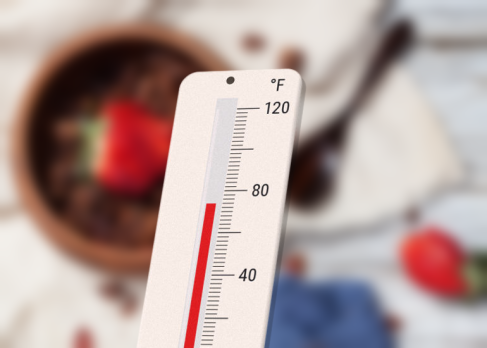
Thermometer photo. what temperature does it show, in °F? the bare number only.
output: 74
